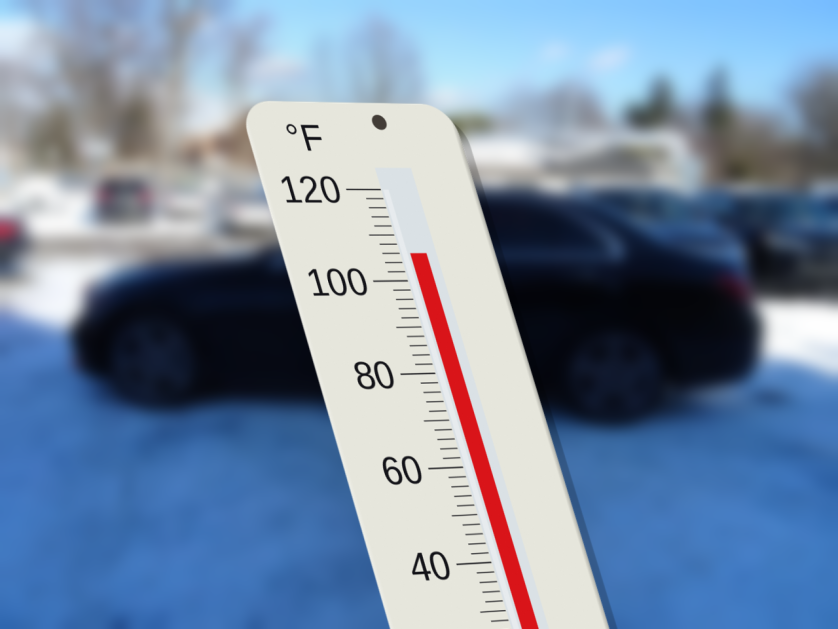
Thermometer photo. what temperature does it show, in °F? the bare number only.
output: 106
